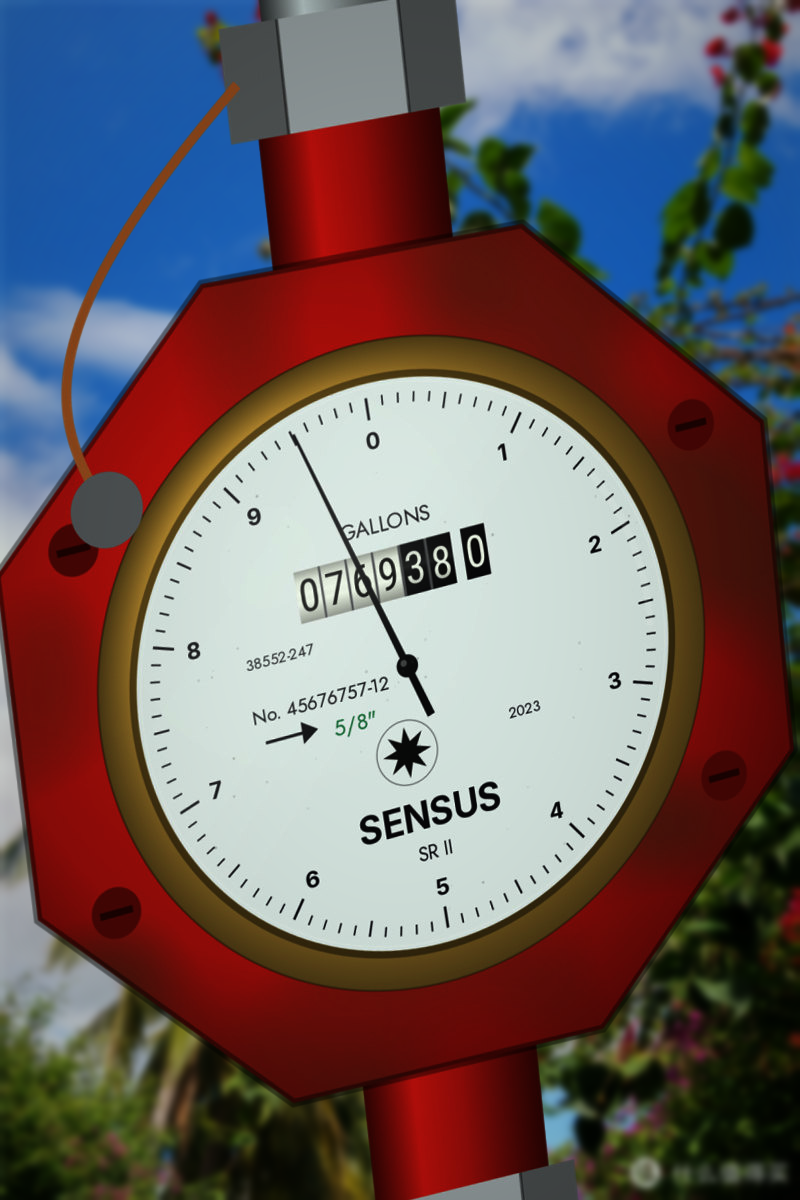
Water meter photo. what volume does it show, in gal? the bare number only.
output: 769379.5
